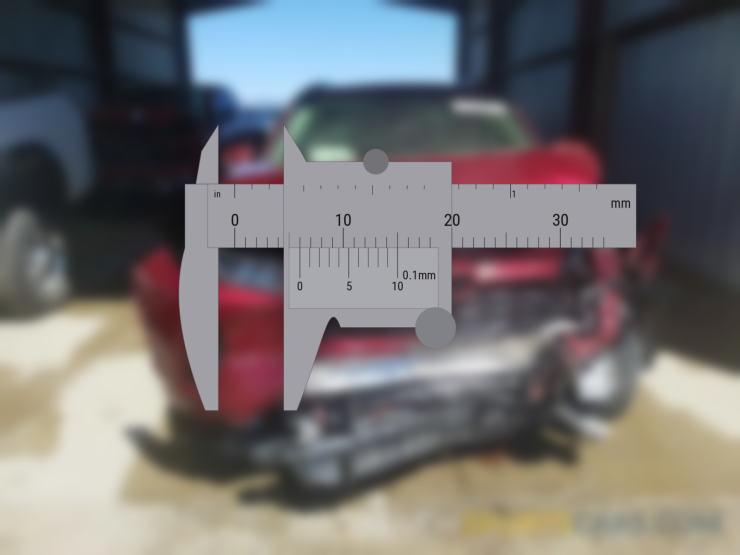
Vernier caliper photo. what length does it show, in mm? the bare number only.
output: 6.0
